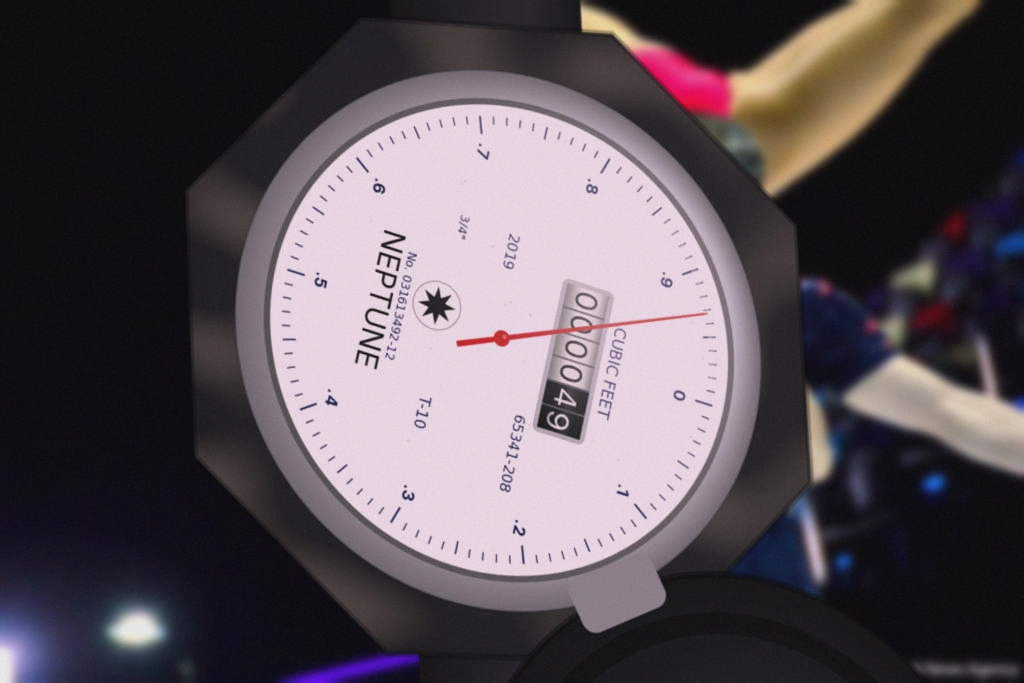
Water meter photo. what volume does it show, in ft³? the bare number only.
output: 48.93
